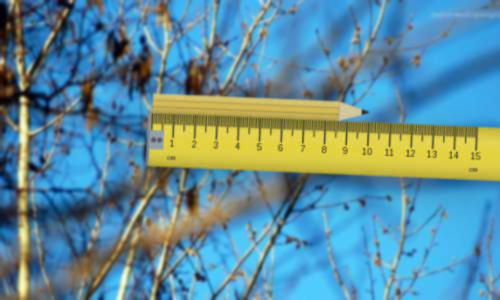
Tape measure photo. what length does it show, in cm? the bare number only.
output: 10
